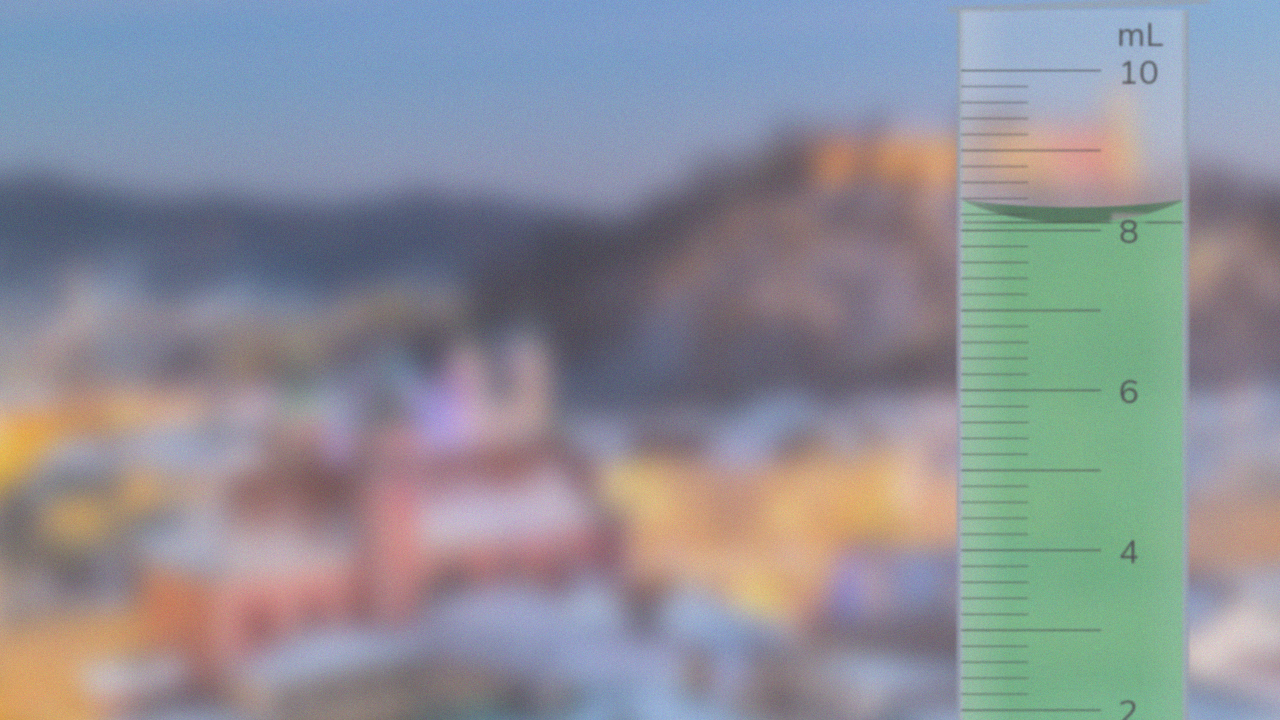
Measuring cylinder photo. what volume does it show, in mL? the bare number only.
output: 8.1
